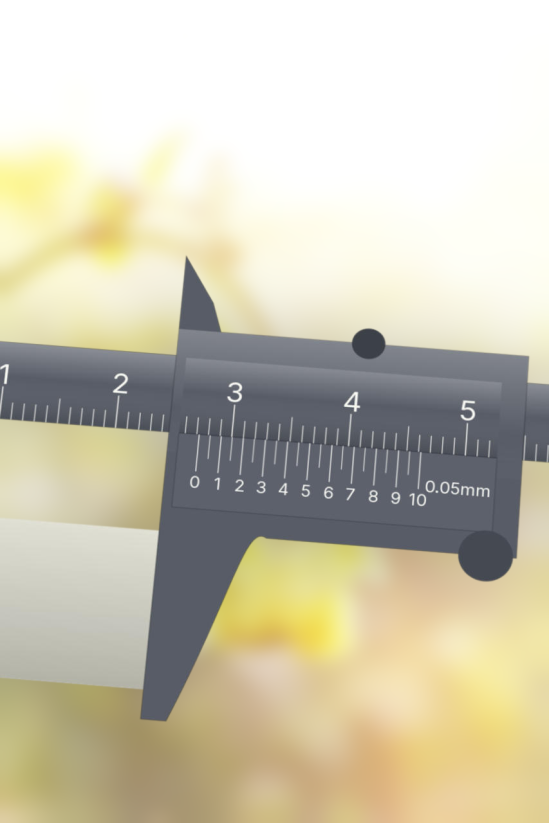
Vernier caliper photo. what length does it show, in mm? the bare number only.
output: 27.2
